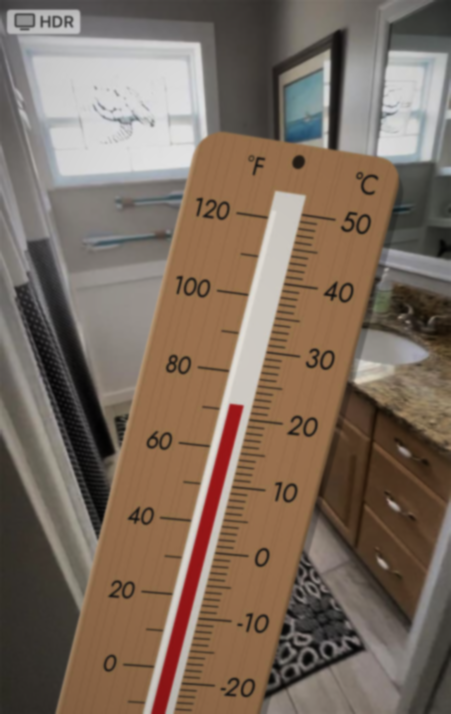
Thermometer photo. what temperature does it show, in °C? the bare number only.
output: 22
